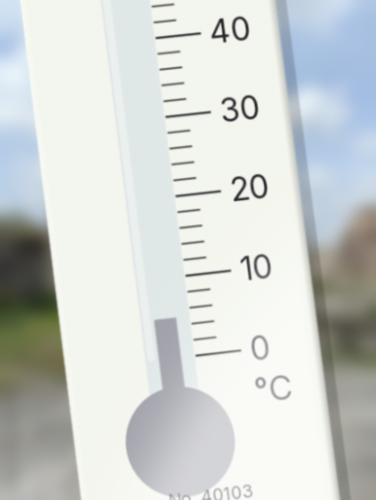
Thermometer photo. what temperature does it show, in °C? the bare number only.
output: 5
